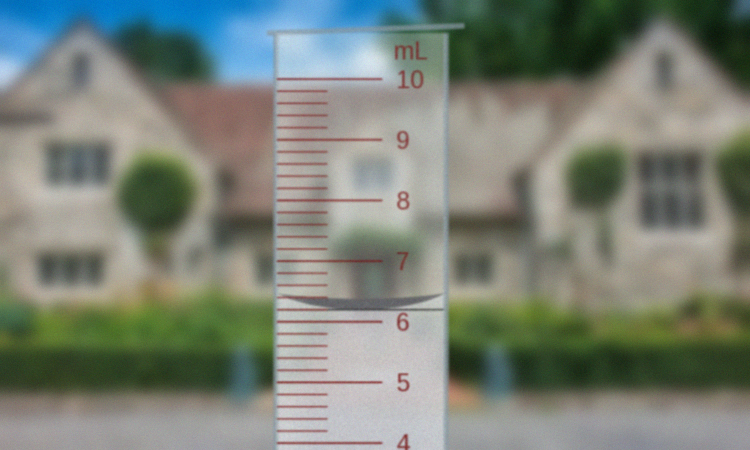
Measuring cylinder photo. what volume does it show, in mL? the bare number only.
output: 6.2
